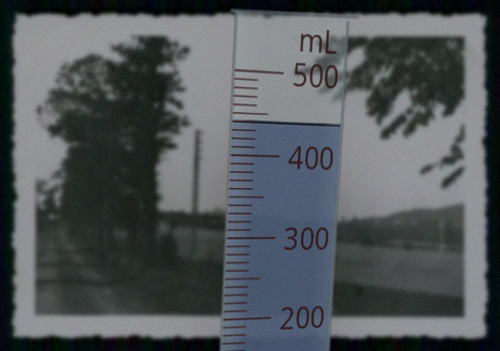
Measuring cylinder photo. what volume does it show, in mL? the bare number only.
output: 440
